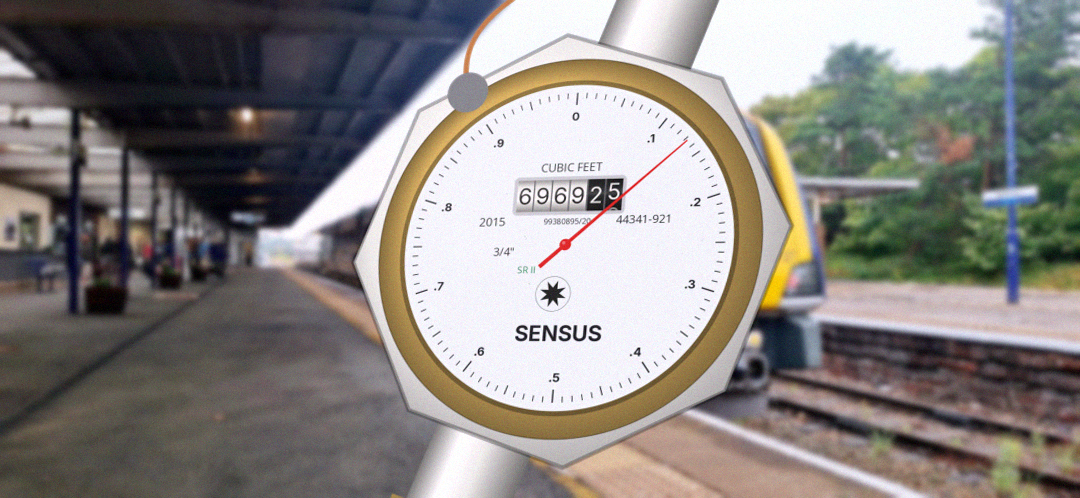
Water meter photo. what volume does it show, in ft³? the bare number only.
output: 696925.13
